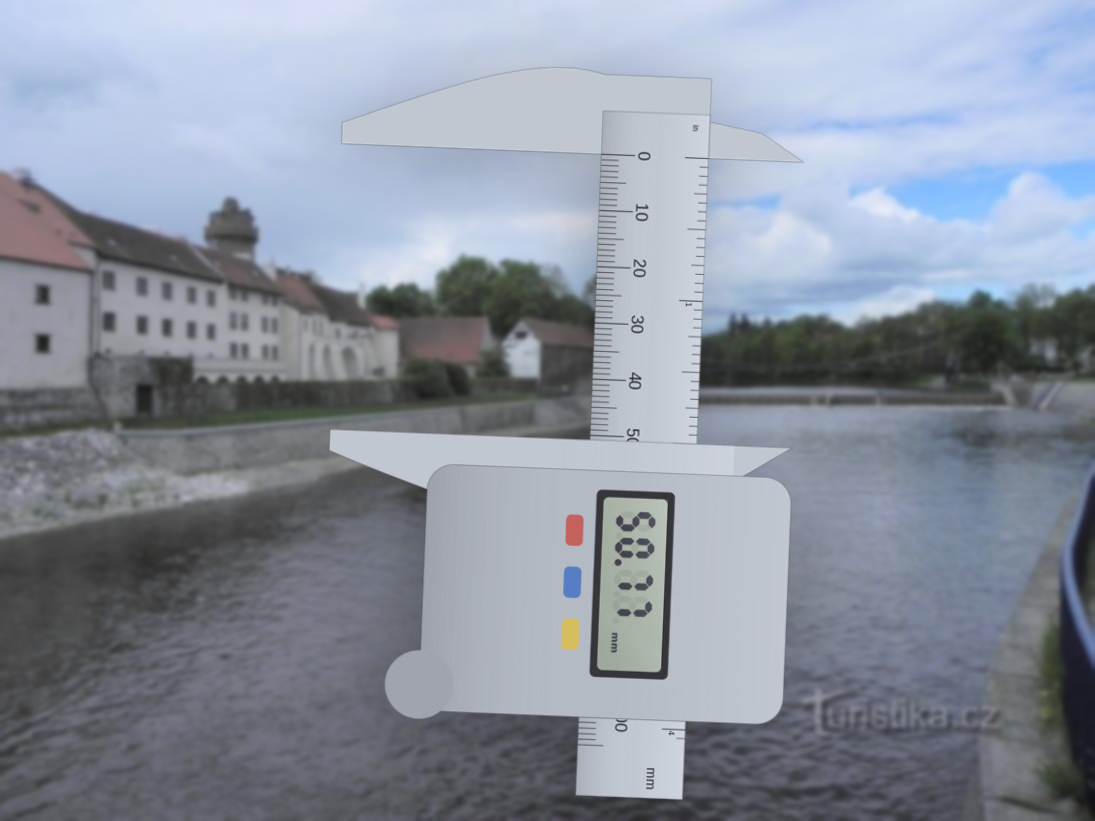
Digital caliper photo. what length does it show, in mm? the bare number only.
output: 50.77
